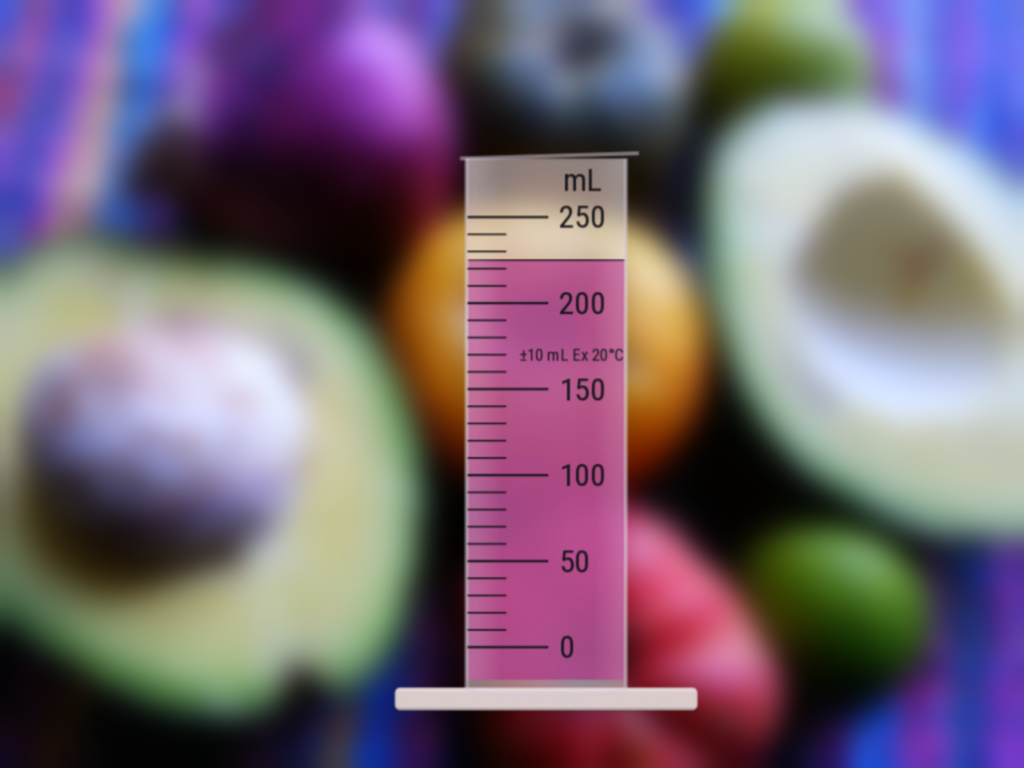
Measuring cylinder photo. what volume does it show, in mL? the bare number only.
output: 225
